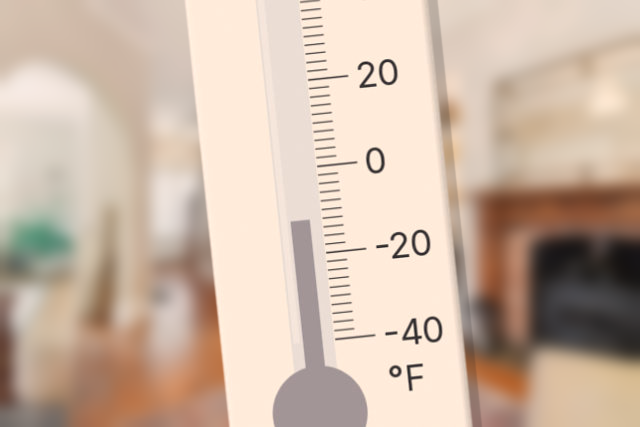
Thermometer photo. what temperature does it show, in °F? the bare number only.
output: -12
